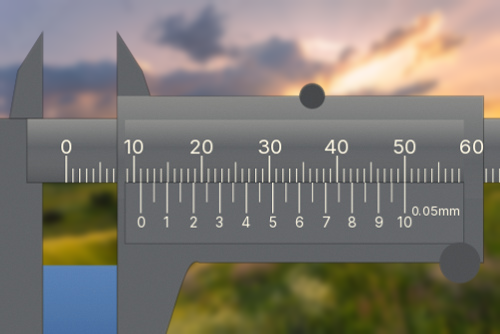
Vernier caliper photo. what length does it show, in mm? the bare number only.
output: 11.0
